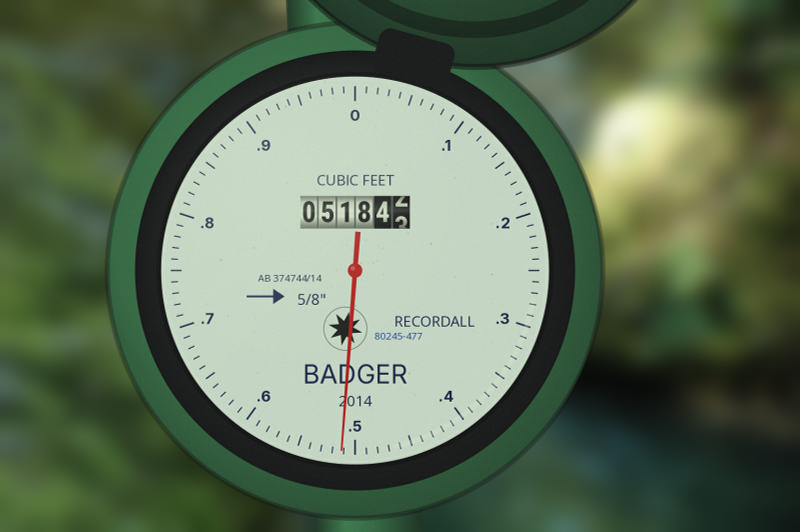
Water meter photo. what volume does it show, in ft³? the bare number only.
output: 51842.51
